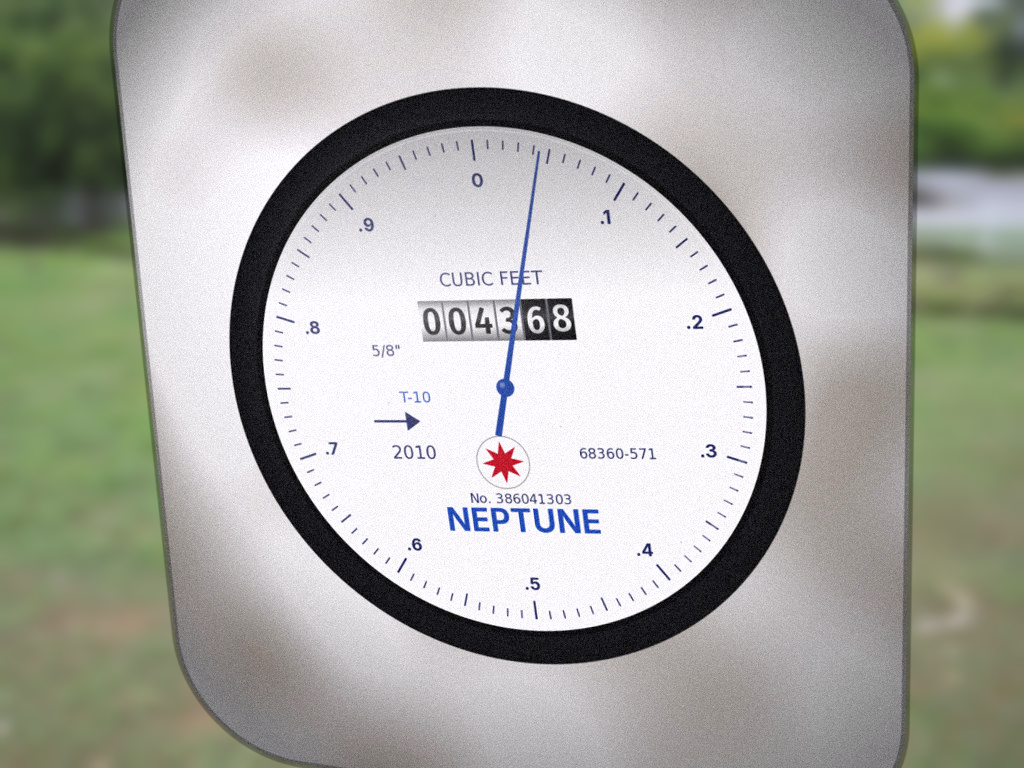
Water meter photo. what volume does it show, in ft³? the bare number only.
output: 4368.04
